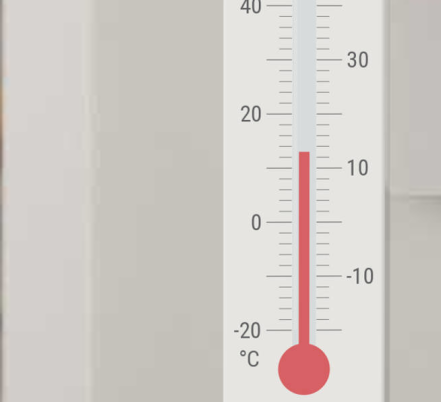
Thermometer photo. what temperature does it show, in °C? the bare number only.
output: 13
